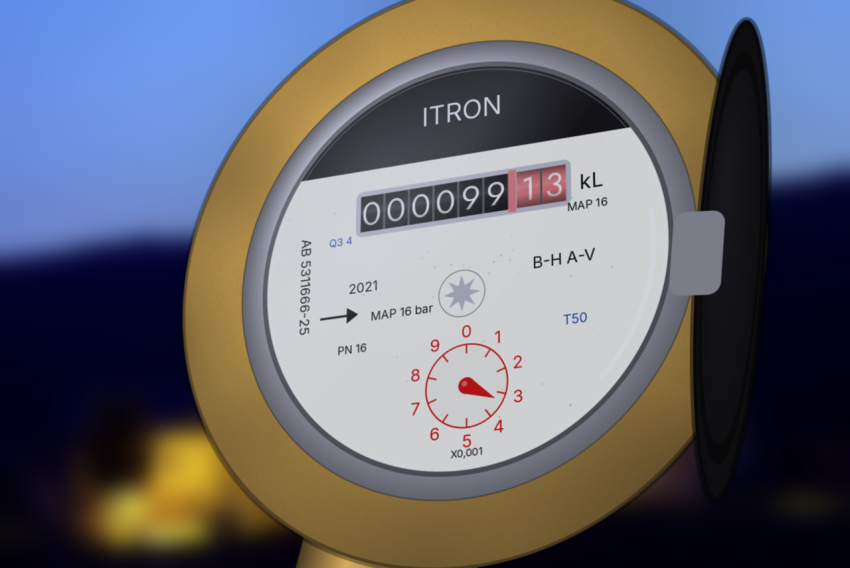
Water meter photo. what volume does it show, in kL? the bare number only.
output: 99.133
